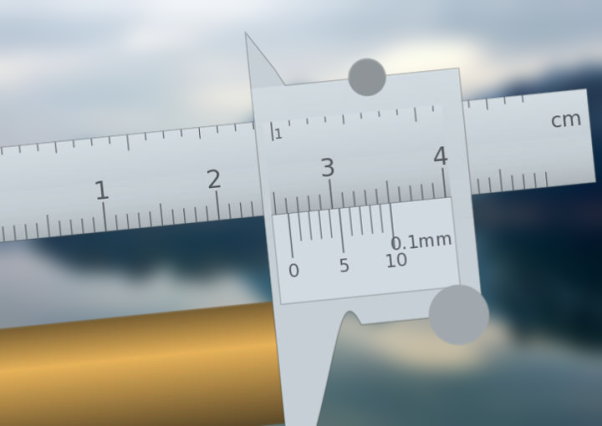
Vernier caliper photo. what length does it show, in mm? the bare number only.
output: 26.1
